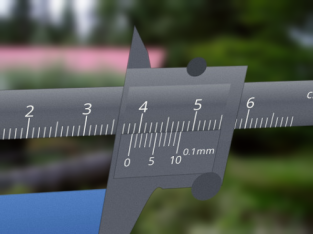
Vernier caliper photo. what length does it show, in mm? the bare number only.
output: 38.8
